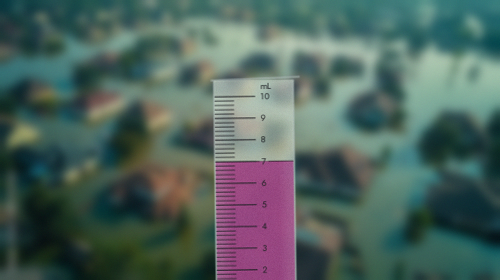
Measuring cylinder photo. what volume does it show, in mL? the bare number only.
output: 7
